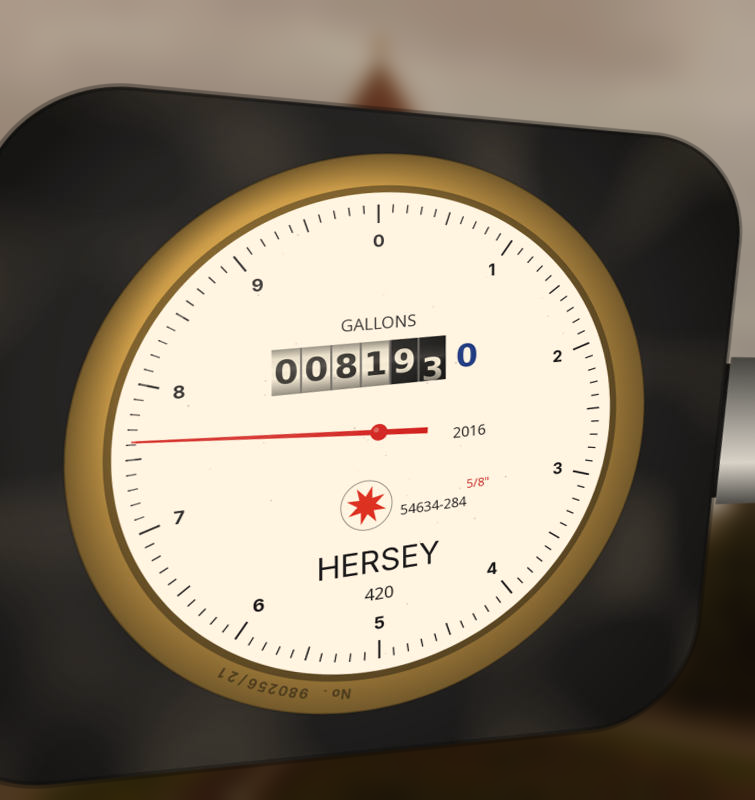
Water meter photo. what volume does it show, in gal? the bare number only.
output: 81927.6
